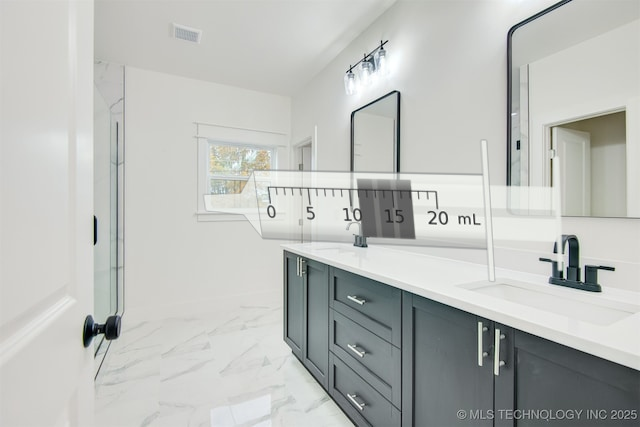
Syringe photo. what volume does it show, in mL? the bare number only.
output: 11
